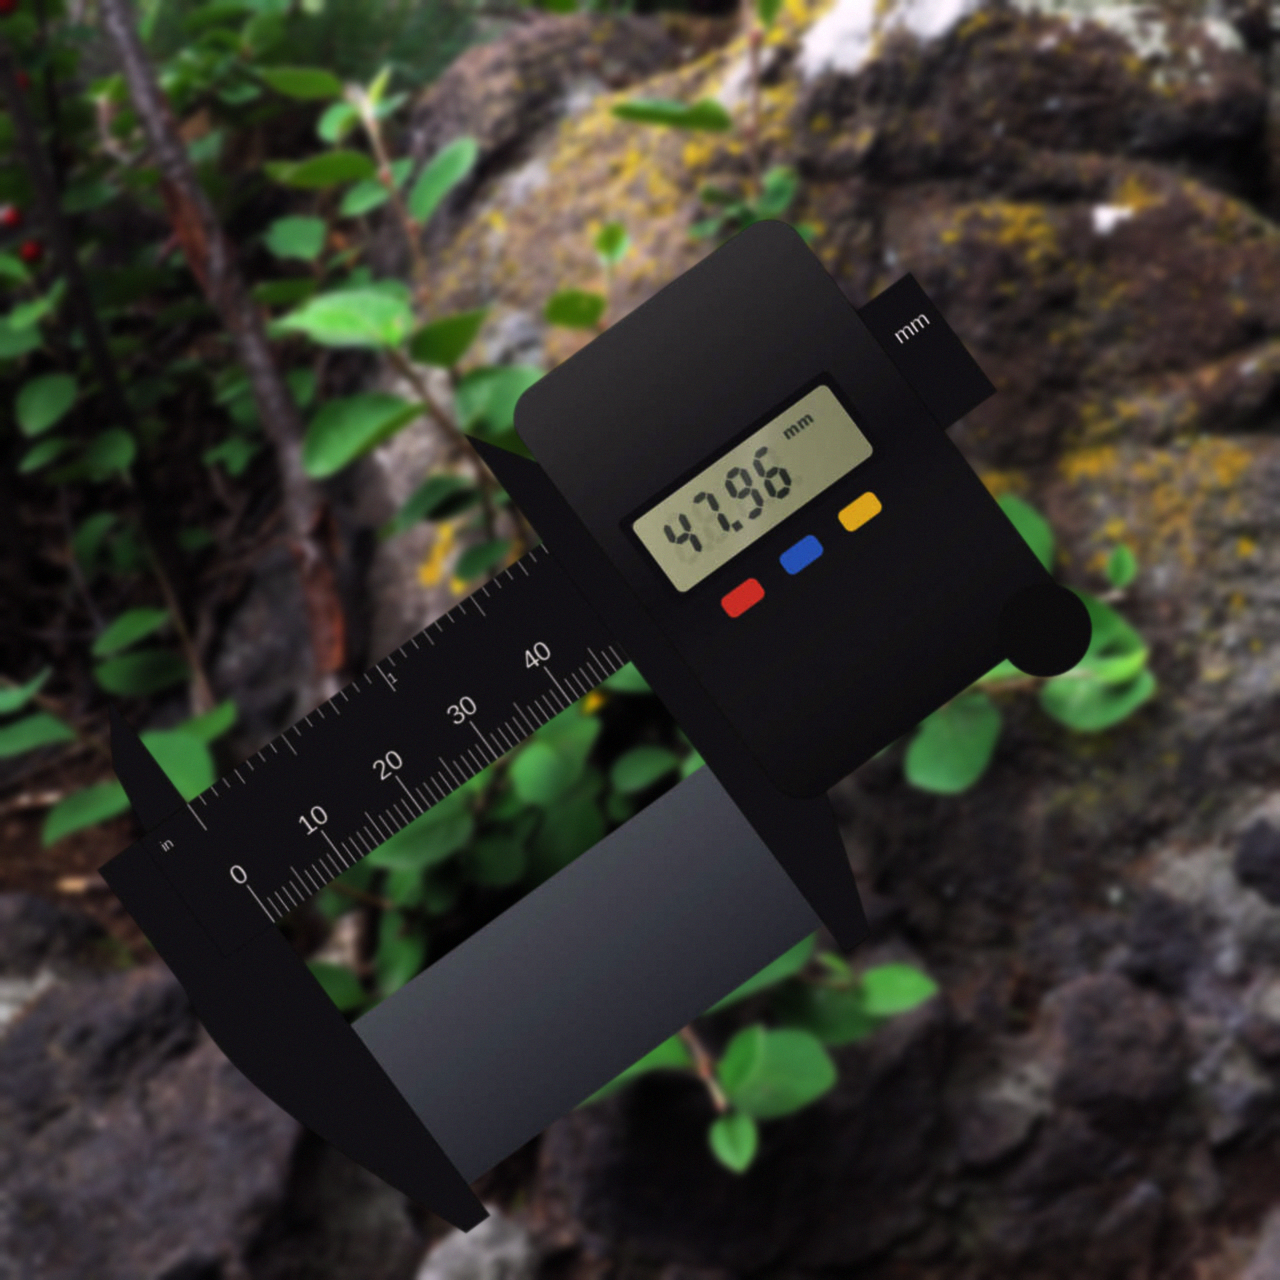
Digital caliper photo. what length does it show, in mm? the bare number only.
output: 47.96
